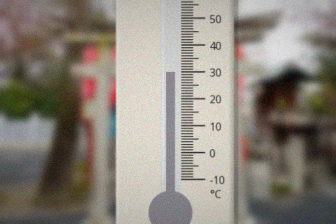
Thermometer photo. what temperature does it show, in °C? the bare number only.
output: 30
